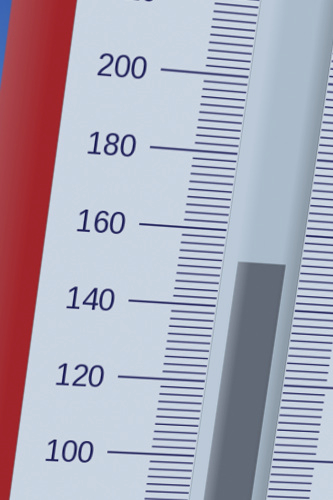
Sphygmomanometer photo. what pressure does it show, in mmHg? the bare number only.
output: 152
